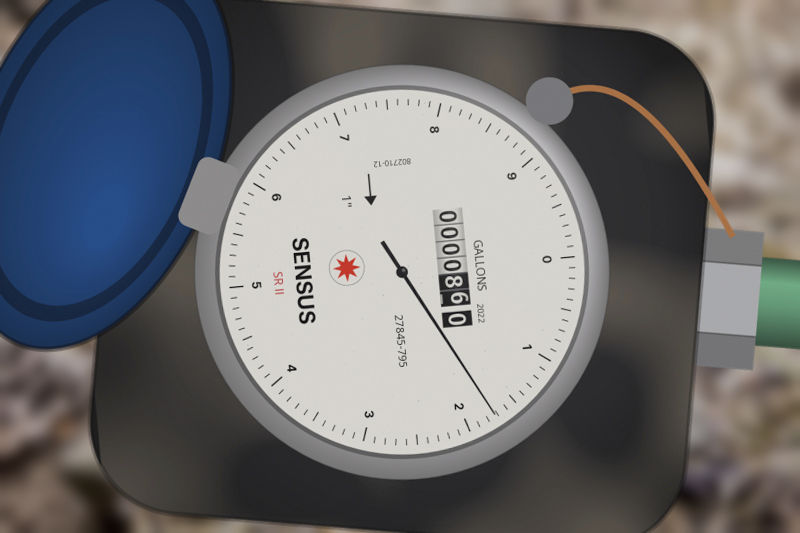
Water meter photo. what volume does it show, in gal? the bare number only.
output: 861.7
